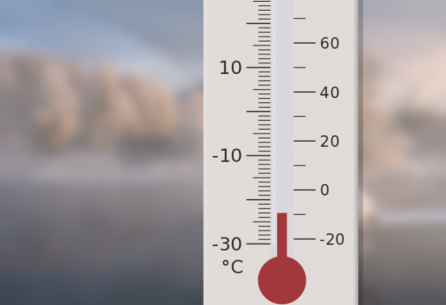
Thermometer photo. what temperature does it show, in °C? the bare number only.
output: -23
